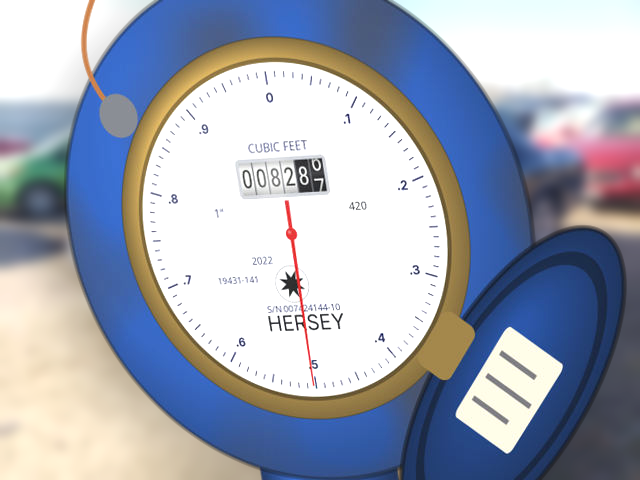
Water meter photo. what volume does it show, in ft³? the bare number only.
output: 8286.50
